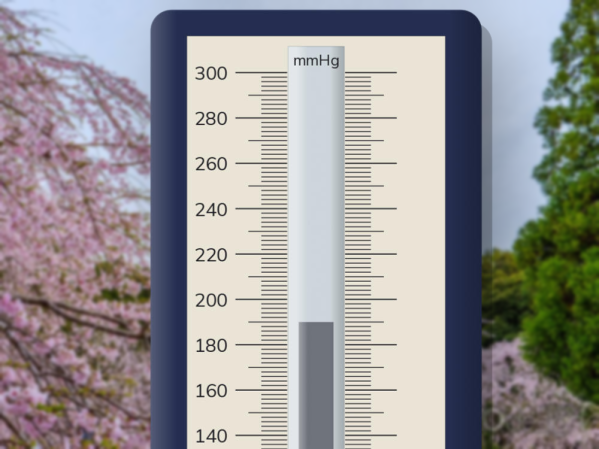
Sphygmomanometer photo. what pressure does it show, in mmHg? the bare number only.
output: 190
